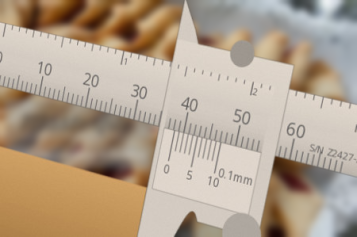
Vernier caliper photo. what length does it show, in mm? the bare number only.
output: 38.2
